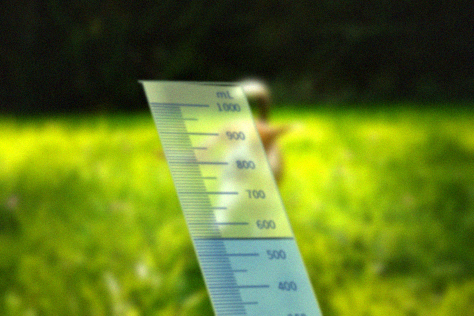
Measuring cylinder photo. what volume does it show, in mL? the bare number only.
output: 550
